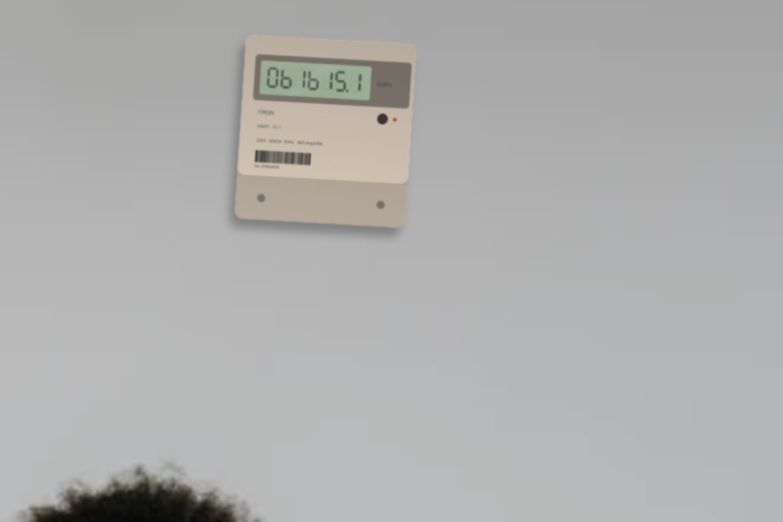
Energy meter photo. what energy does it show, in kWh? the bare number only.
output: 61615.1
